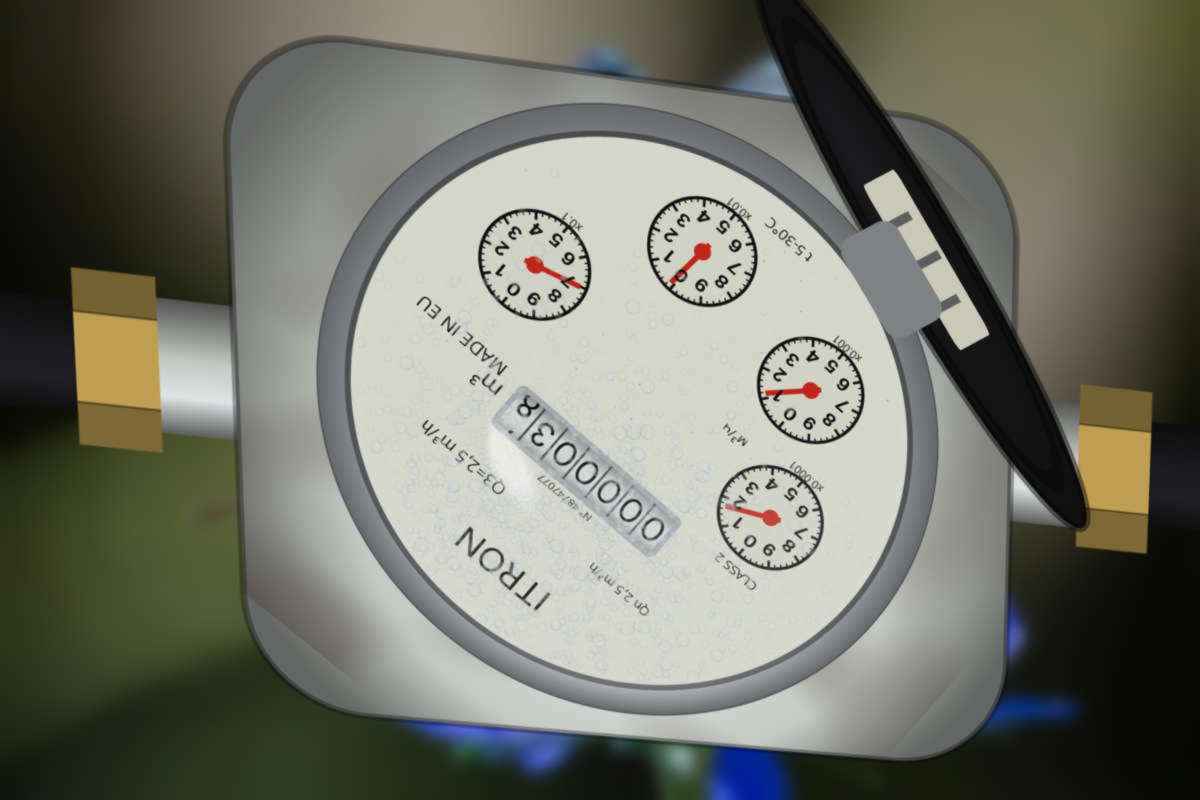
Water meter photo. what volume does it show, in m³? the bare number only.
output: 37.7011
